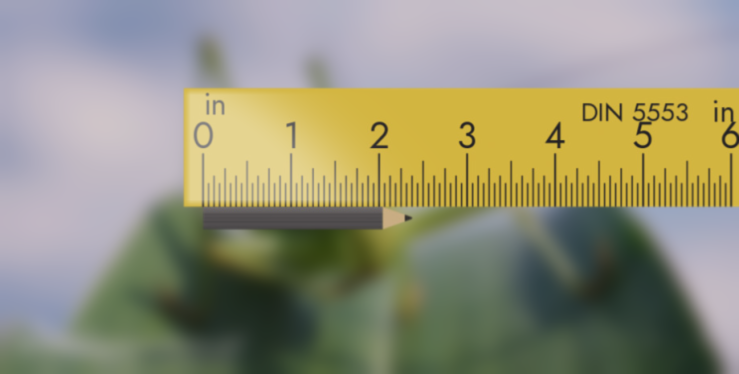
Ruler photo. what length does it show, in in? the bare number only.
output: 2.375
